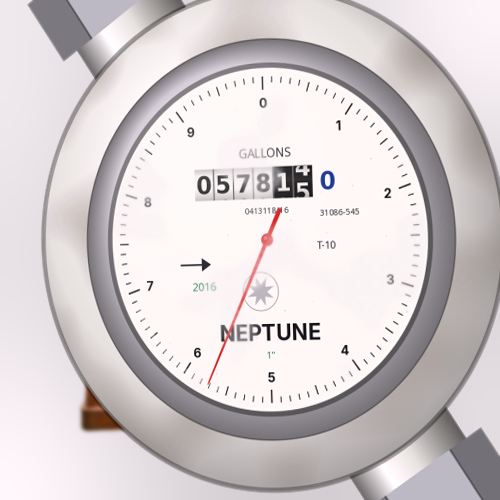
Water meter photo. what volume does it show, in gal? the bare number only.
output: 578145.7
